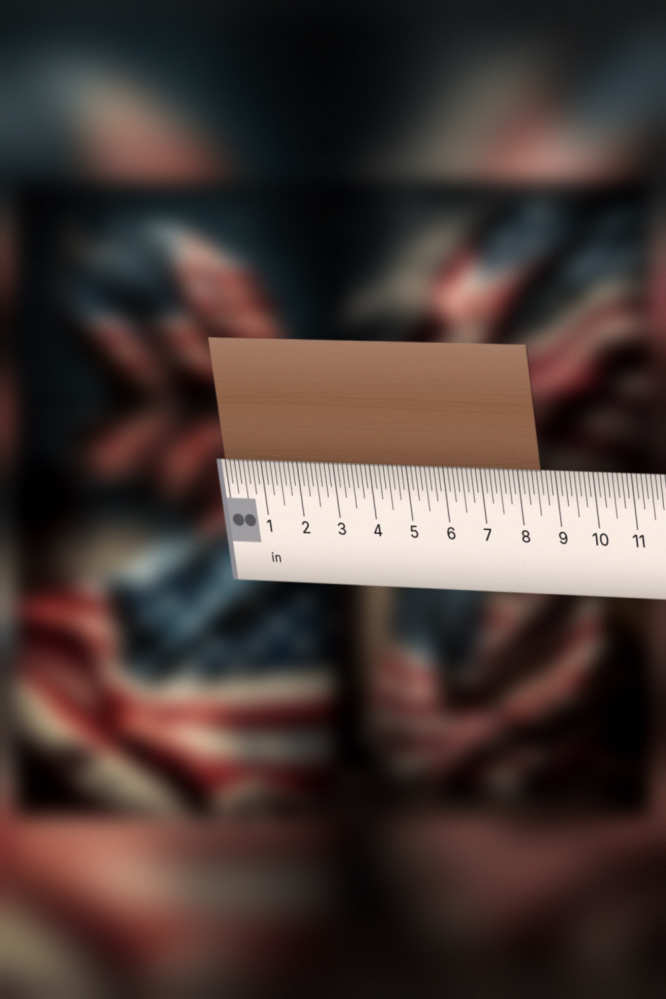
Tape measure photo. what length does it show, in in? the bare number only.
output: 8.625
